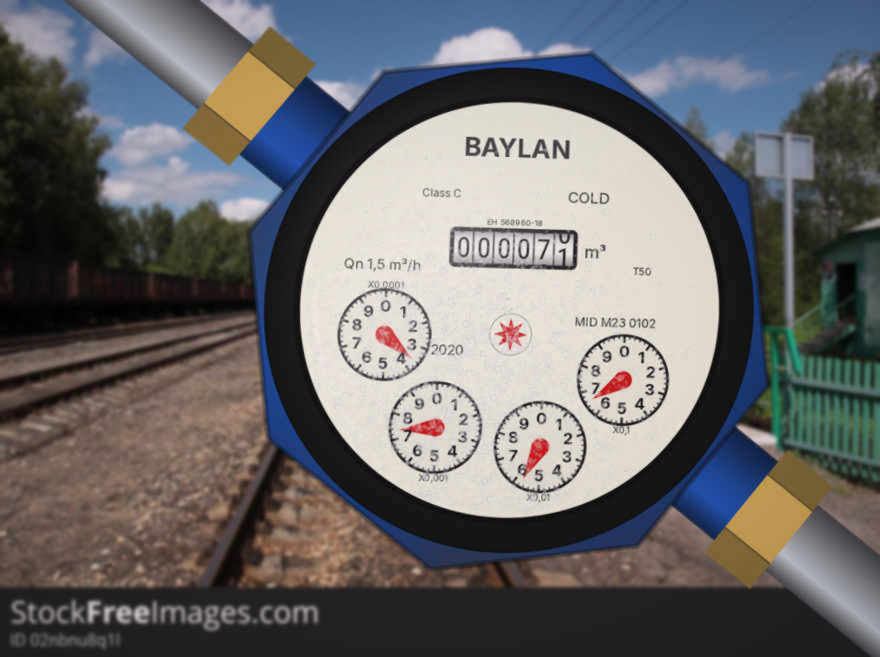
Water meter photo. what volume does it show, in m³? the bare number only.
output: 70.6573
